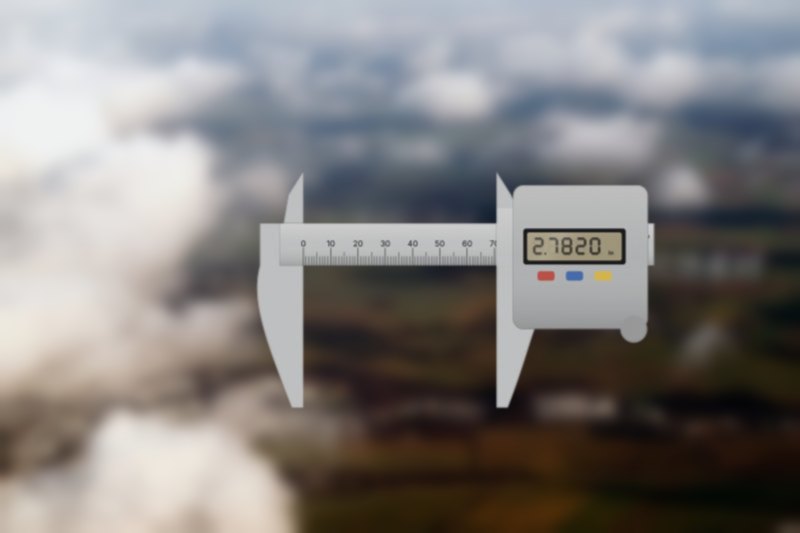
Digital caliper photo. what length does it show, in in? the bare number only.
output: 2.7820
